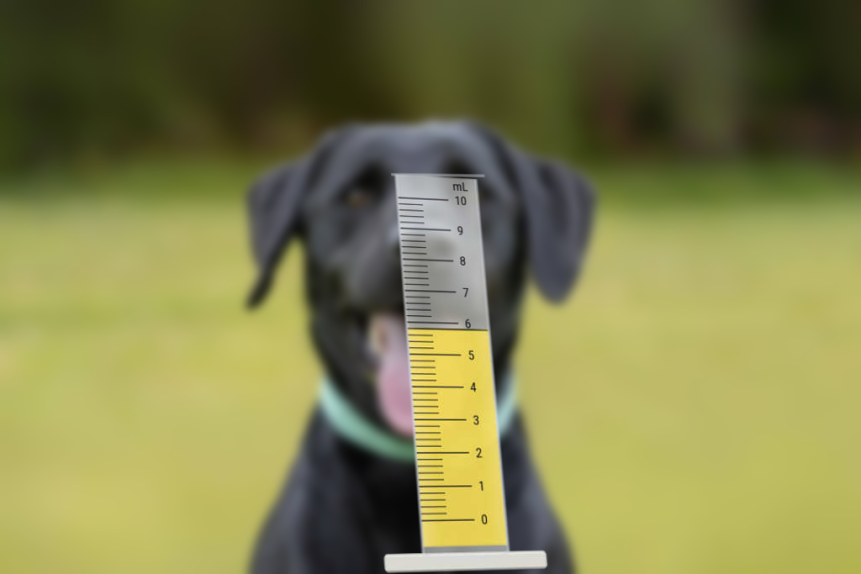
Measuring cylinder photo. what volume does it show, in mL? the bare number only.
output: 5.8
